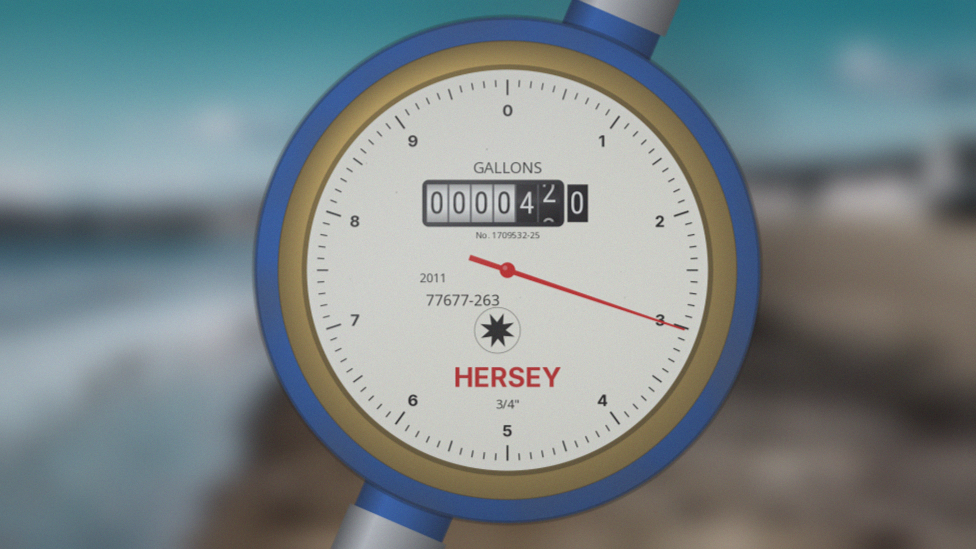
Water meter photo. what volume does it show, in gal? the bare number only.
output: 423.0
